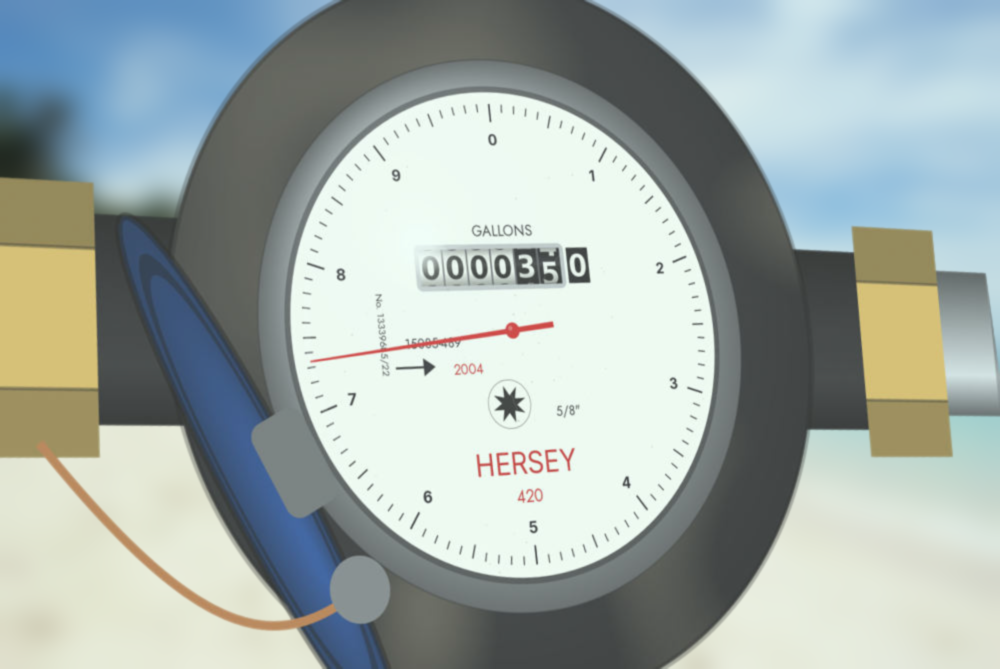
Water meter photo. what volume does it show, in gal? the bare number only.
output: 347.3
